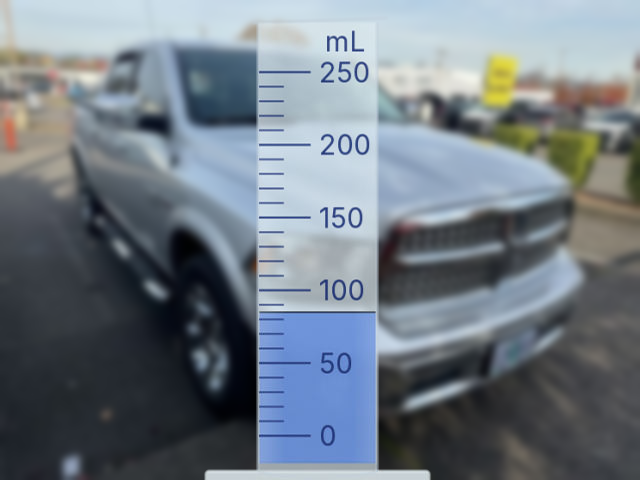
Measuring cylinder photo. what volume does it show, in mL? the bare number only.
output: 85
